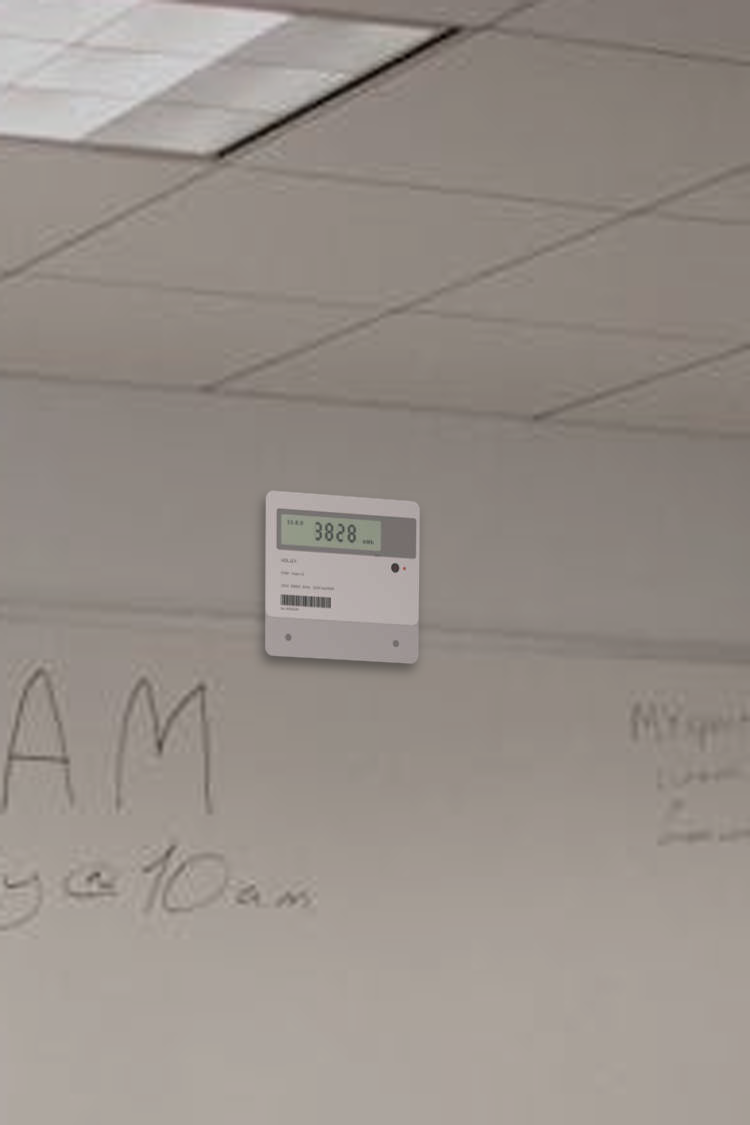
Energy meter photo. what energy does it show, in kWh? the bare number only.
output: 3828
